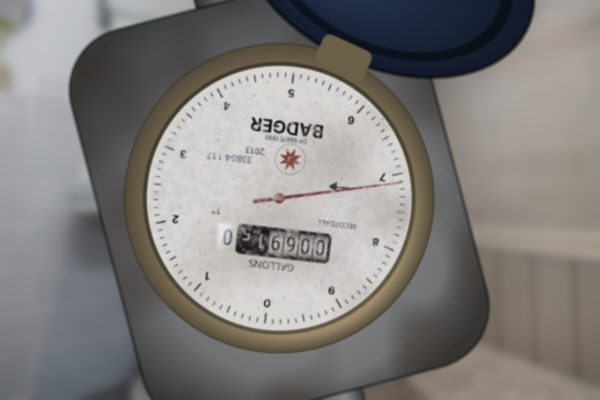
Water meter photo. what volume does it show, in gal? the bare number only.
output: 69147.1
